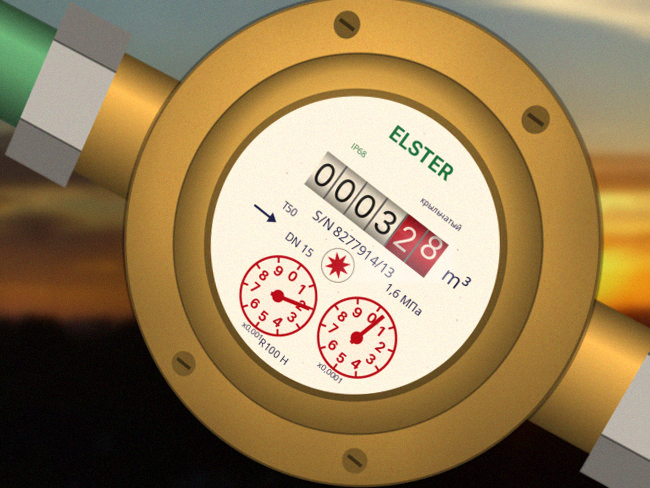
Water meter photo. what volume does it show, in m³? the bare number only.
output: 3.2820
